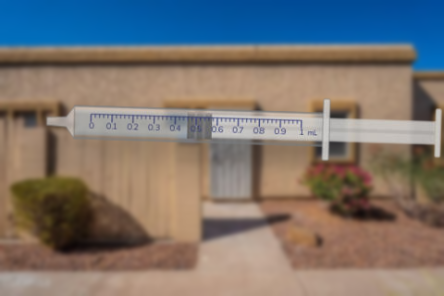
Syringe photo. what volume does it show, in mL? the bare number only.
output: 0.46
